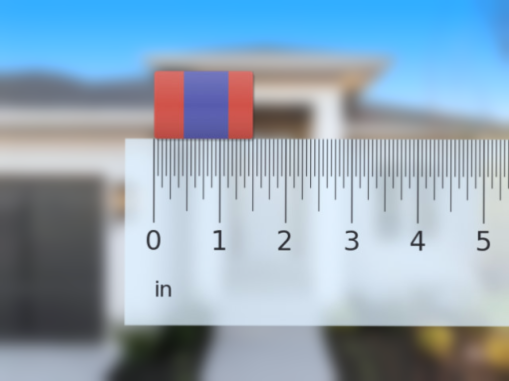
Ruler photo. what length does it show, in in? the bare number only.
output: 1.5
